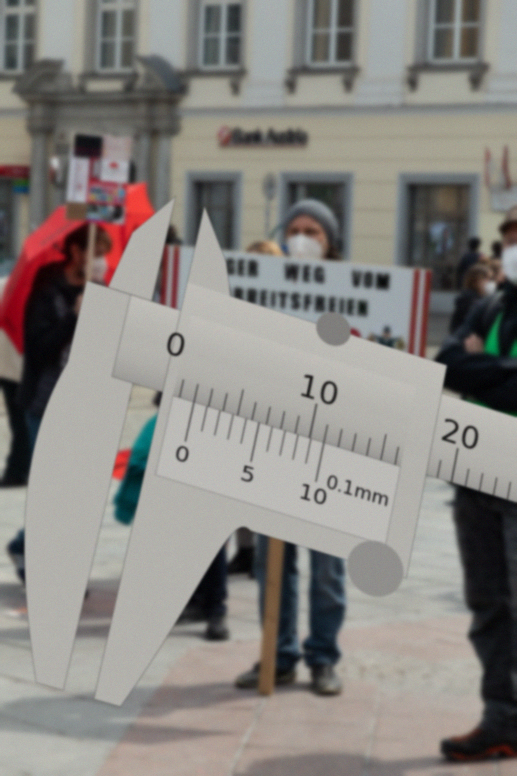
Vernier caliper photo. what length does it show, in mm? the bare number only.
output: 2.0
